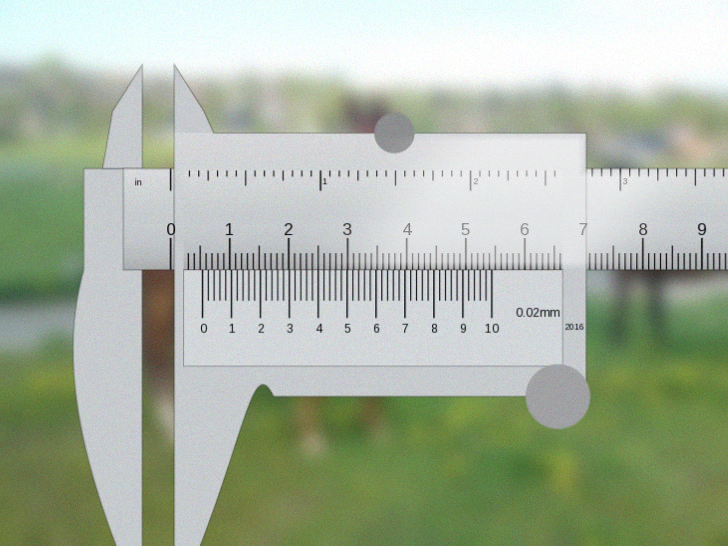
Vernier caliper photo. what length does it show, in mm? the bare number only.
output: 5.4
